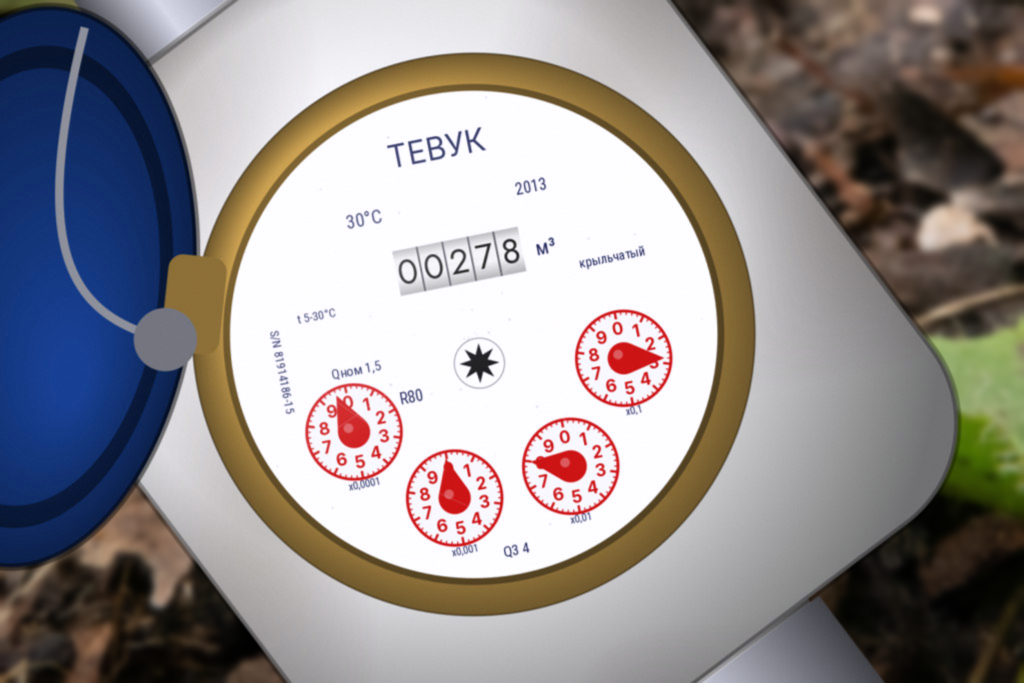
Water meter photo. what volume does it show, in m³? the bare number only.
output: 278.2799
